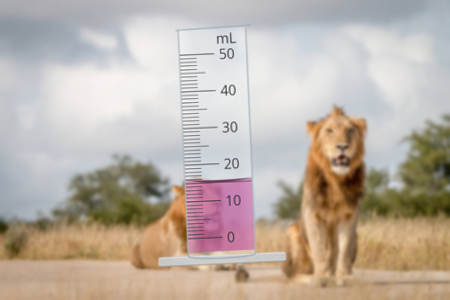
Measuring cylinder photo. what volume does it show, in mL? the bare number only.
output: 15
